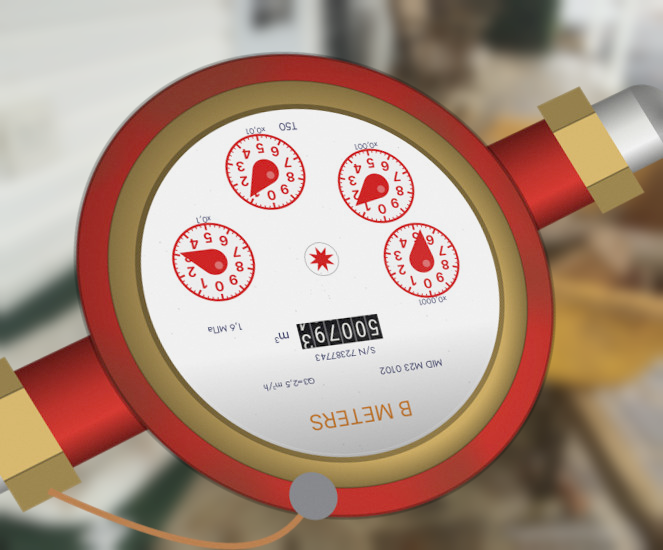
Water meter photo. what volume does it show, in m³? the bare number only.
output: 500793.3115
